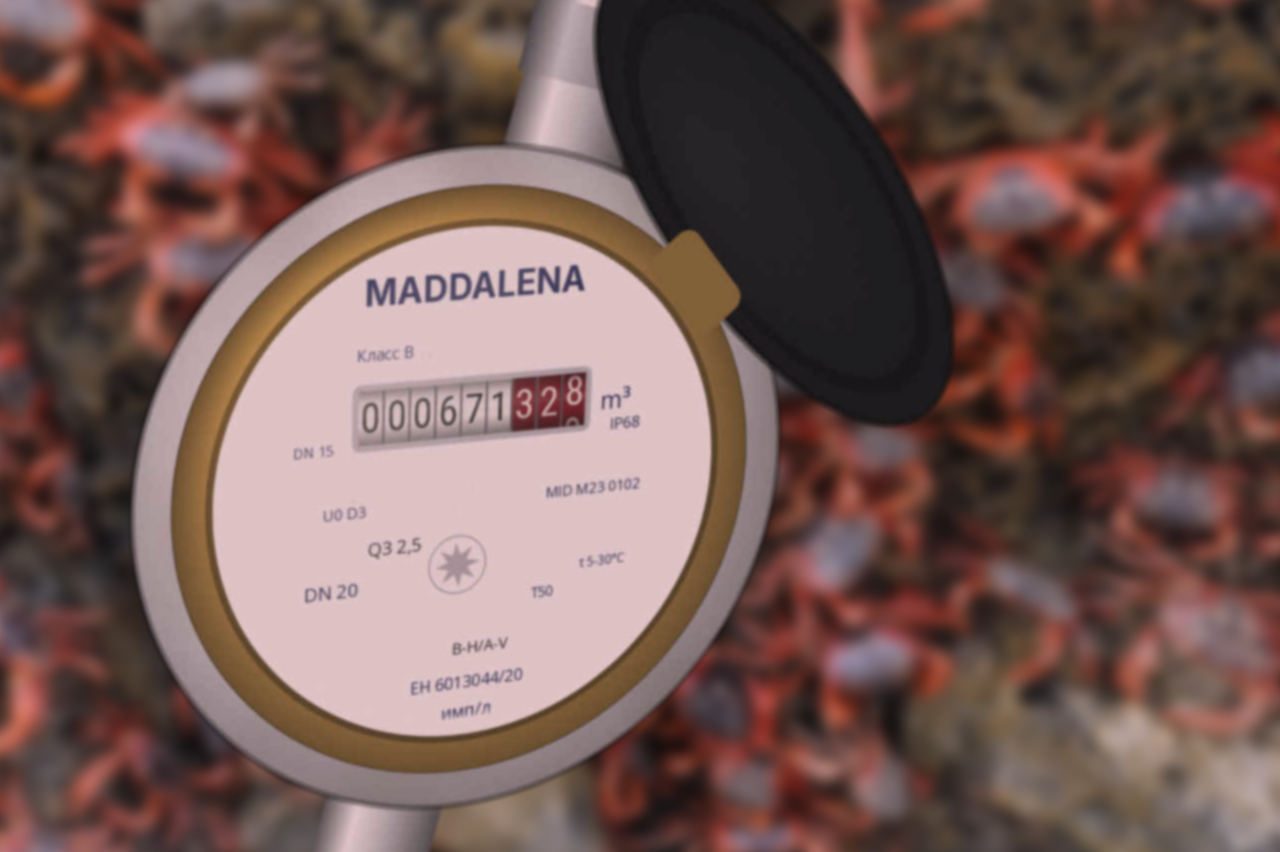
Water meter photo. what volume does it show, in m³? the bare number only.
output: 671.328
